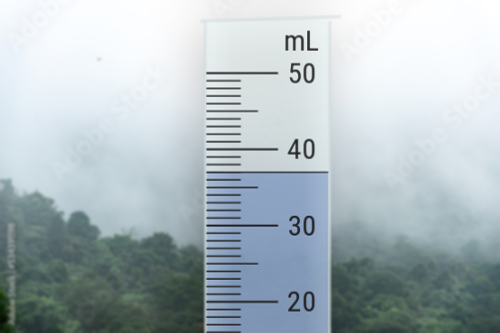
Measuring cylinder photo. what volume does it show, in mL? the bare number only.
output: 37
